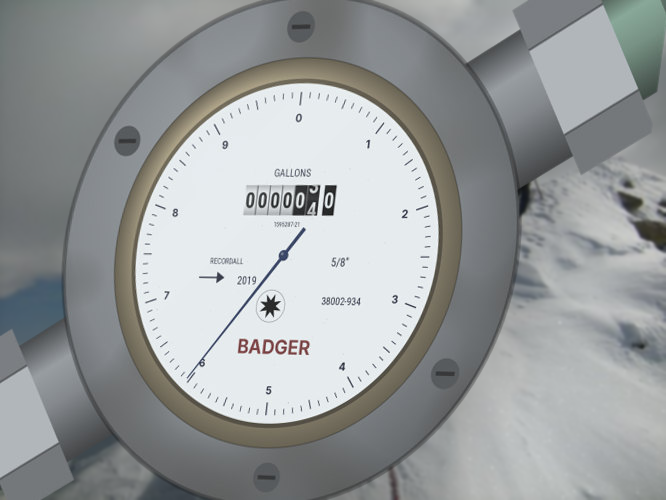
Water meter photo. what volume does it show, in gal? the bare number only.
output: 36.0
